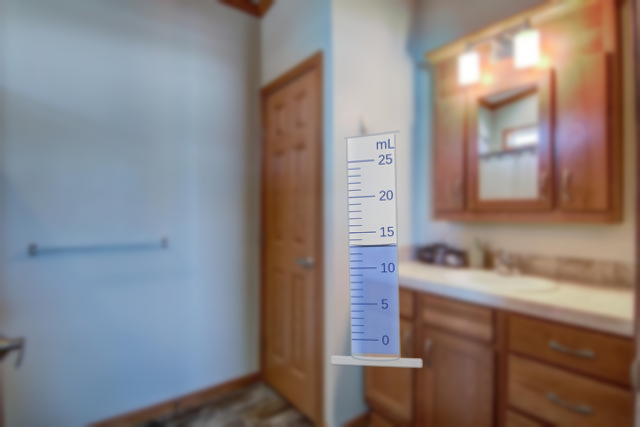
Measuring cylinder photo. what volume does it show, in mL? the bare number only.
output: 13
